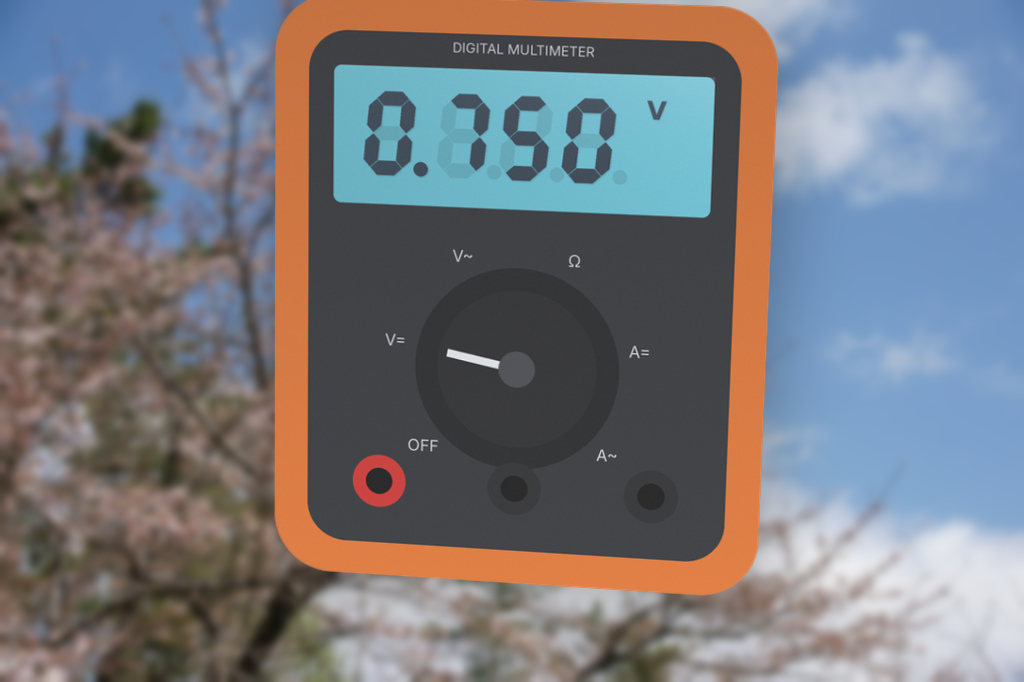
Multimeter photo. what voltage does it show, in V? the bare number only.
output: 0.750
